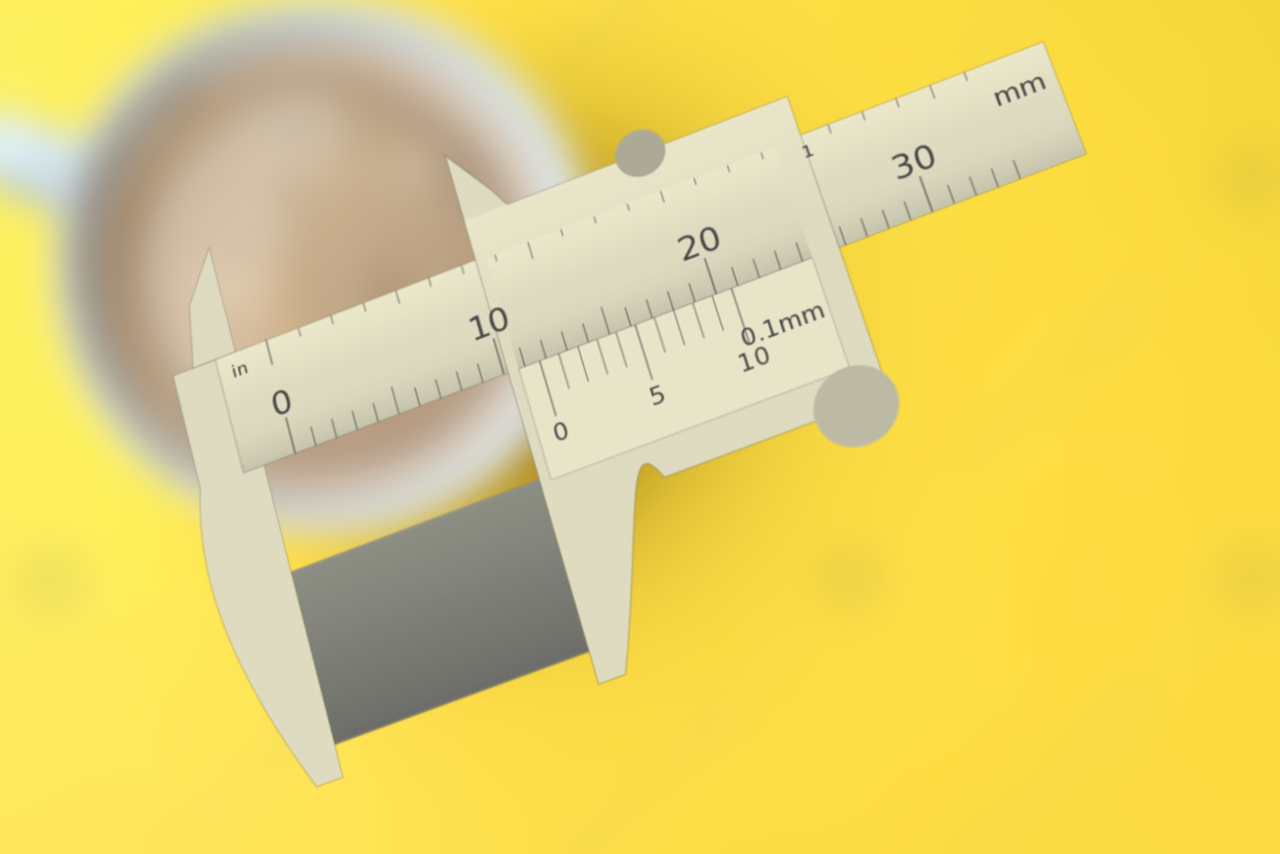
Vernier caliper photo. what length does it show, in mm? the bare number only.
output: 11.7
